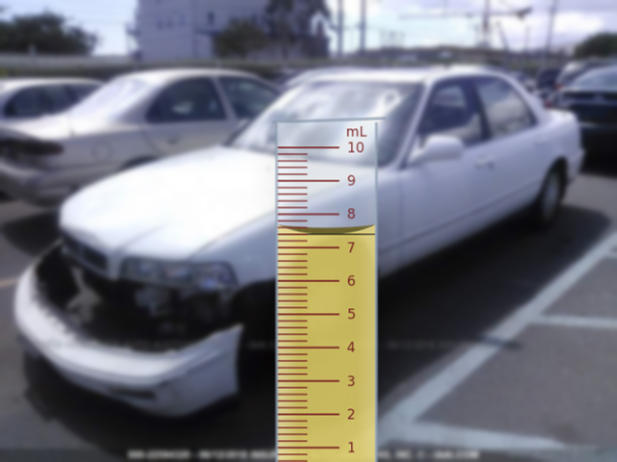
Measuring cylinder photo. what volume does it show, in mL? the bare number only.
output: 7.4
